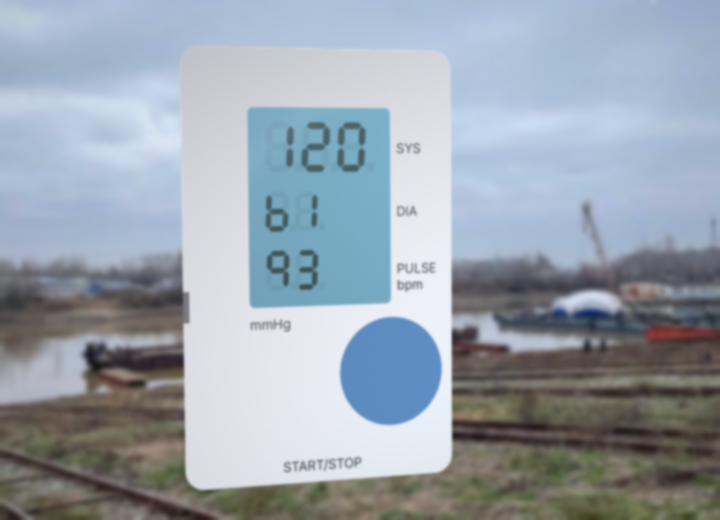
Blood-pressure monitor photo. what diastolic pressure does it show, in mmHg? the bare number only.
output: 61
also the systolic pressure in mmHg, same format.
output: 120
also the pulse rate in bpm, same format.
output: 93
